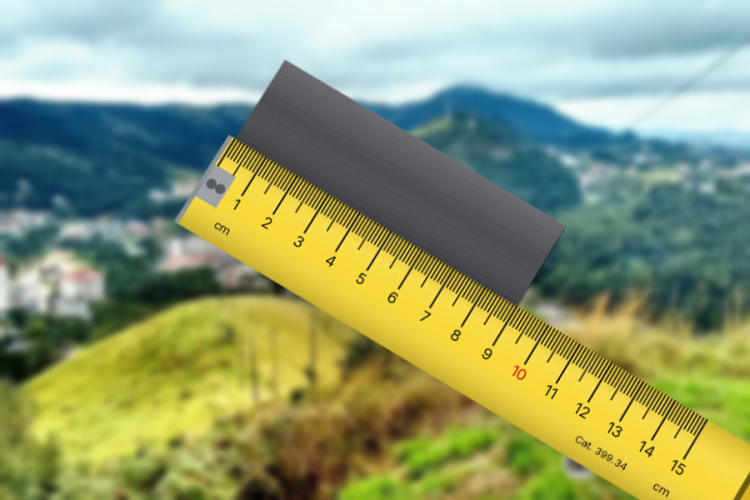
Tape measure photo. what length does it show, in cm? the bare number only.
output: 9
